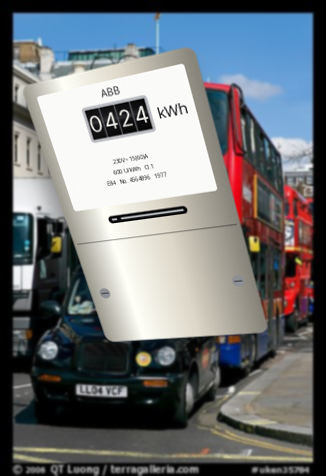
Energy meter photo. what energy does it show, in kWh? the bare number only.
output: 424
